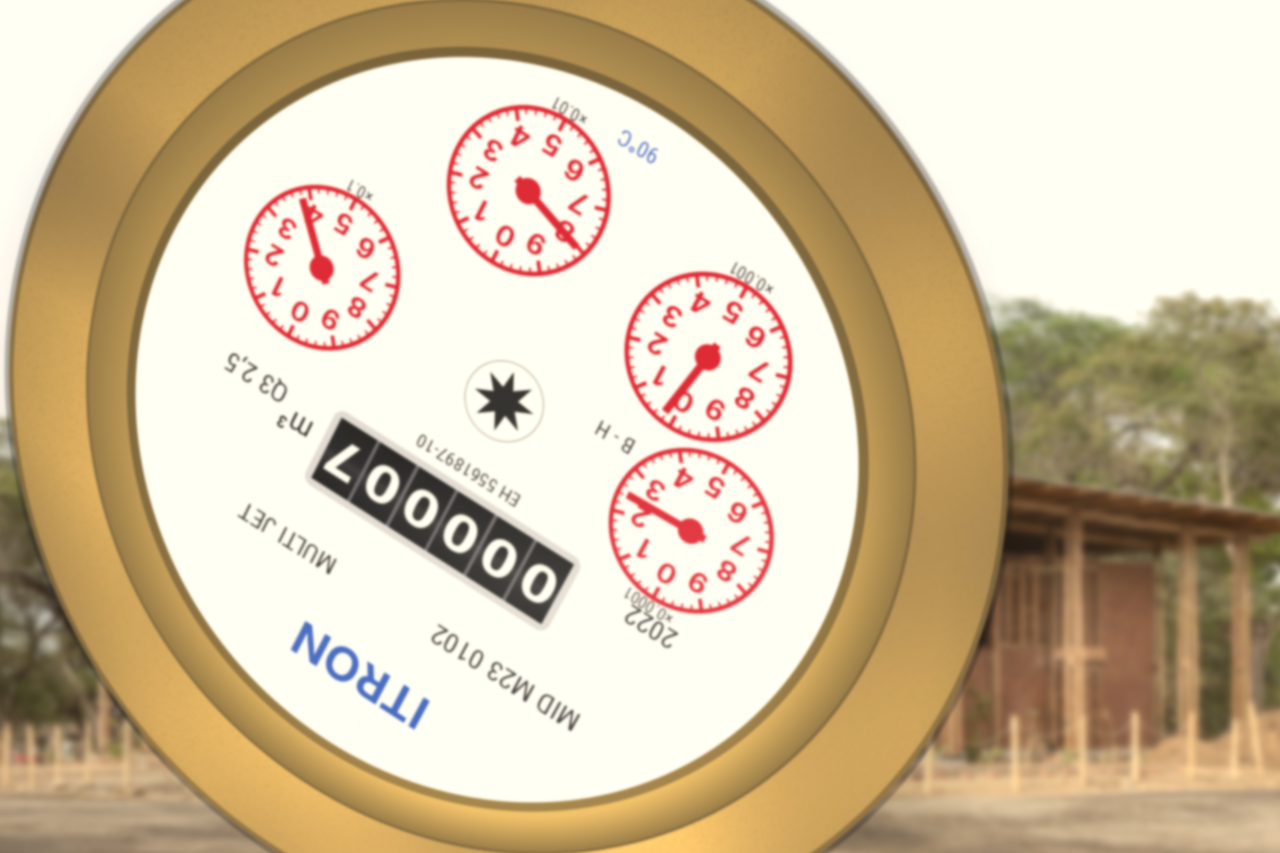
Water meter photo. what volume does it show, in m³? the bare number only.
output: 7.3802
